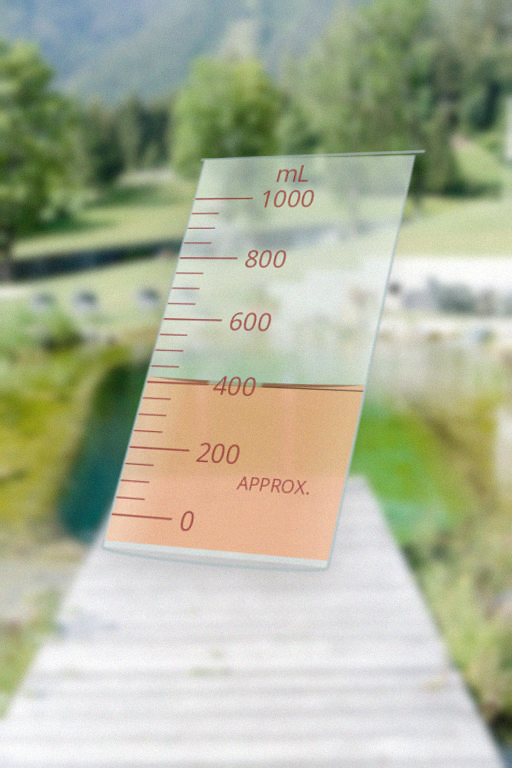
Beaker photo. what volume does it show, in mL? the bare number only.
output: 400
